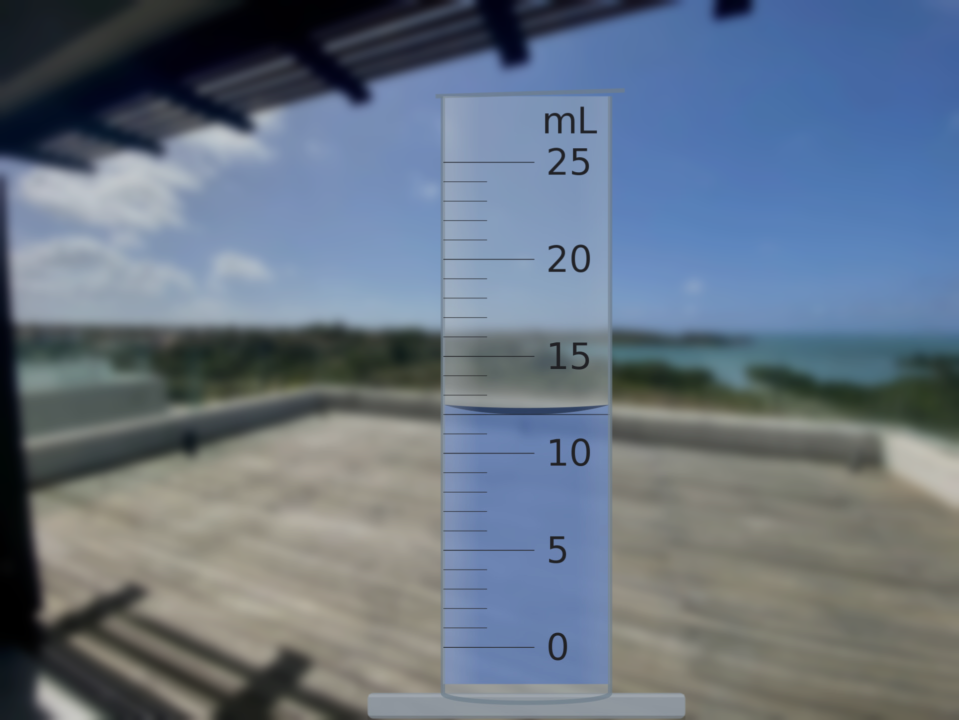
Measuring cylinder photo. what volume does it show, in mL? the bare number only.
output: 12
